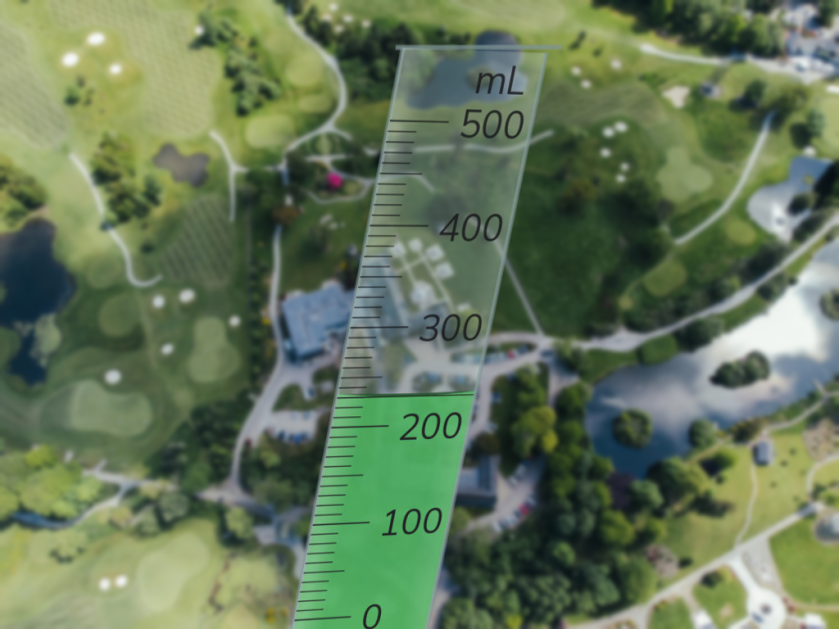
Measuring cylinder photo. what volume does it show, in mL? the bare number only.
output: 230
